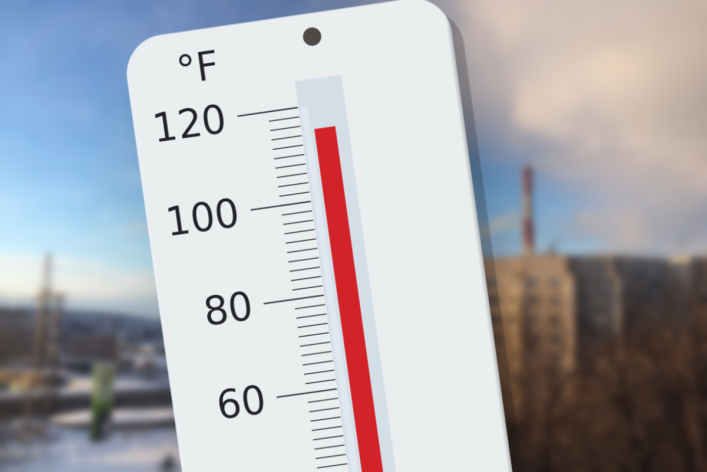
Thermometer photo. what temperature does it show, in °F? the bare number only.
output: 115
